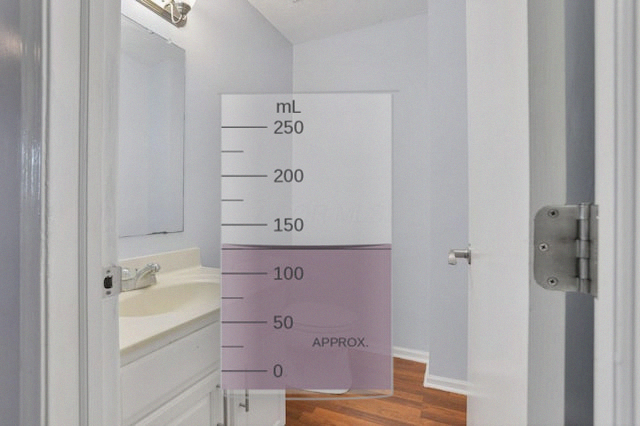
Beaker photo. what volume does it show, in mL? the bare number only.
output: 125
